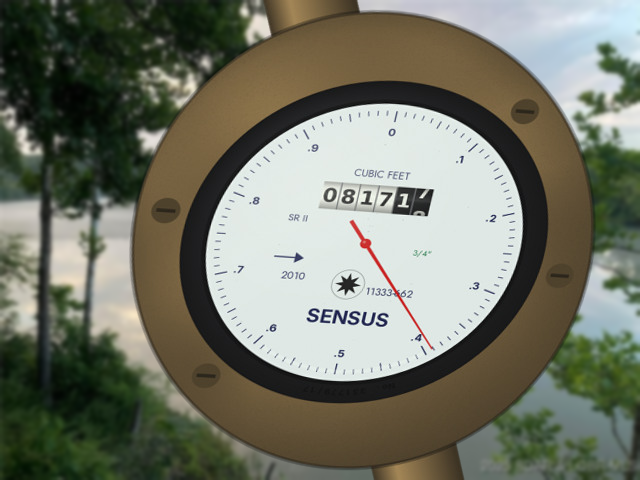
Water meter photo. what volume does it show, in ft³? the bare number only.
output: 81717.39
